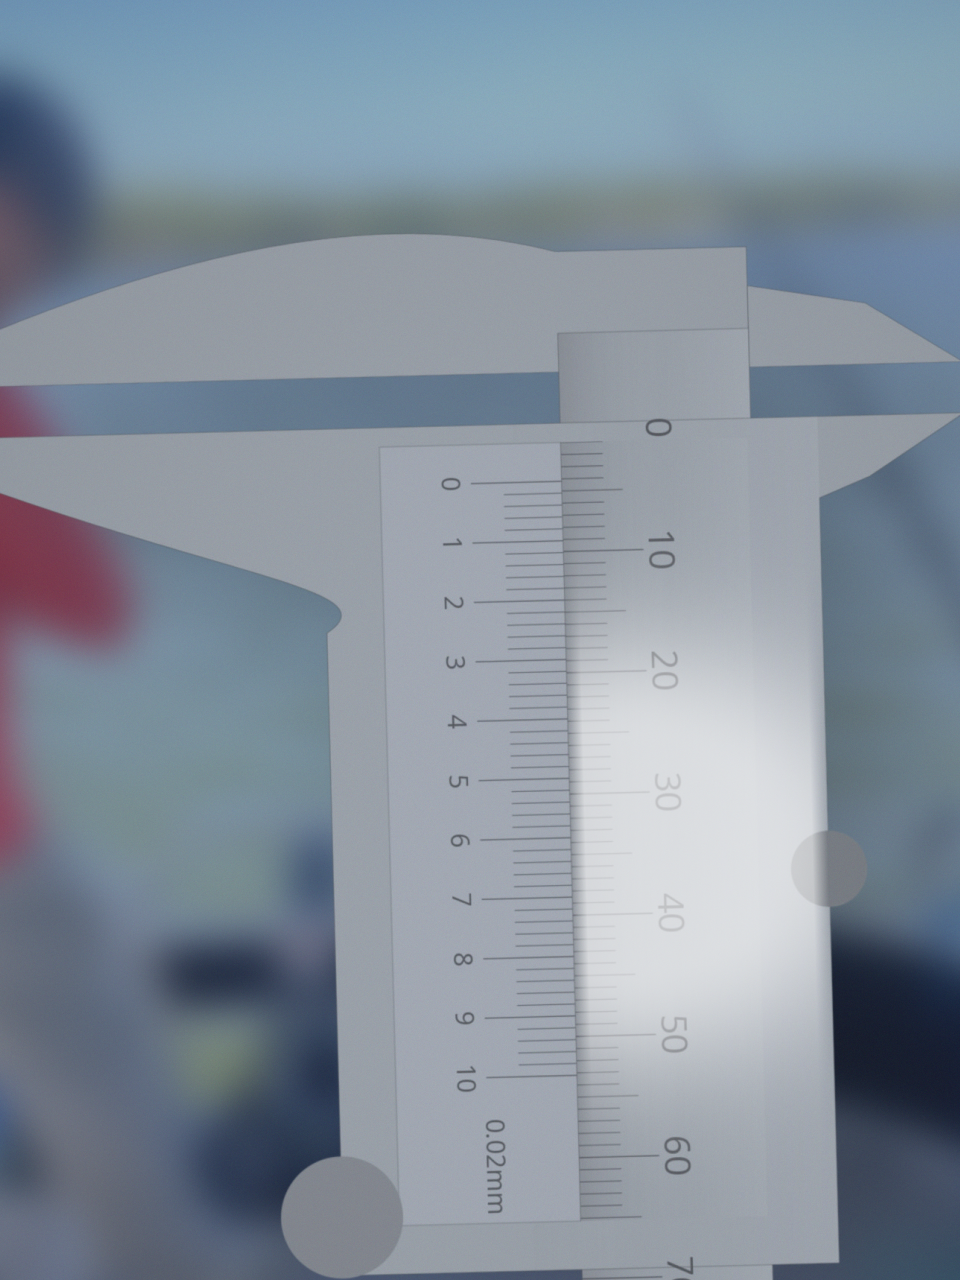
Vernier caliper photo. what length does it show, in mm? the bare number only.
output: 4.2
